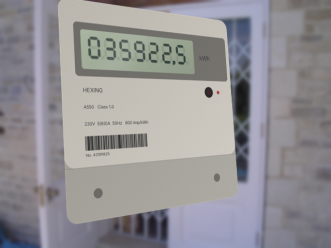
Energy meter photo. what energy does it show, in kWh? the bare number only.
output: 35922.5
